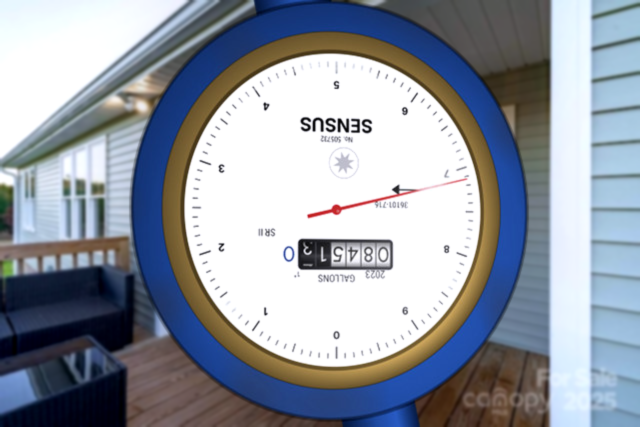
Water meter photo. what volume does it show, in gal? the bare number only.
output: 845127.1
